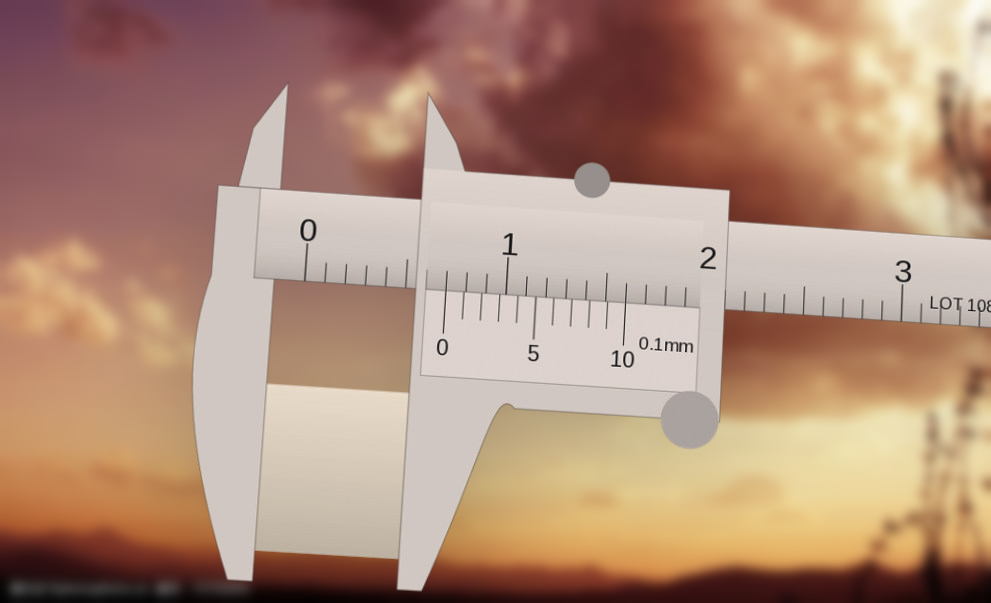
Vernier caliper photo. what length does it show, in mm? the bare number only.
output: 7.0
